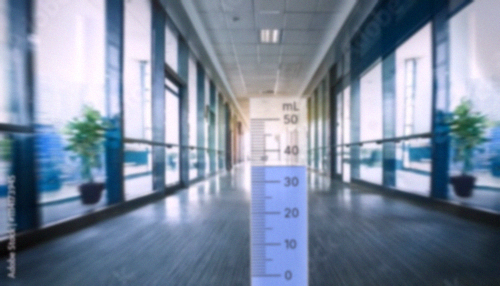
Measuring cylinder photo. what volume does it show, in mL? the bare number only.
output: 35
